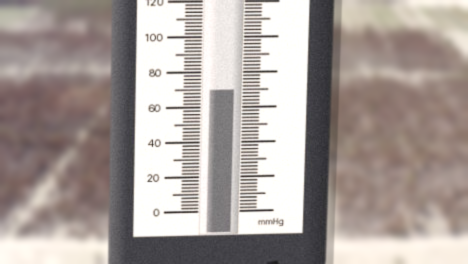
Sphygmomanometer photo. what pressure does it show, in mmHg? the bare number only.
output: 70
